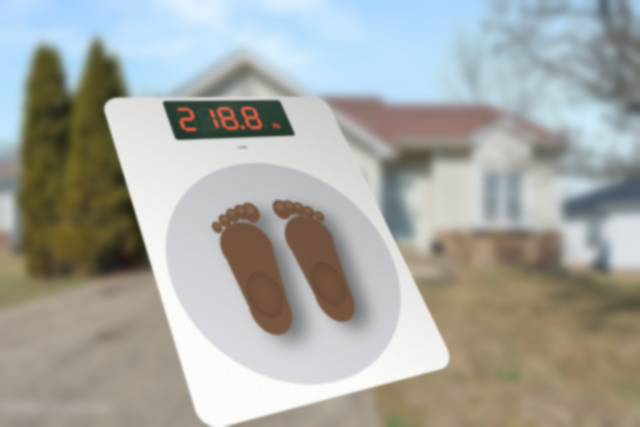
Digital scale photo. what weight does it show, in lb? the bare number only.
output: 218.8
